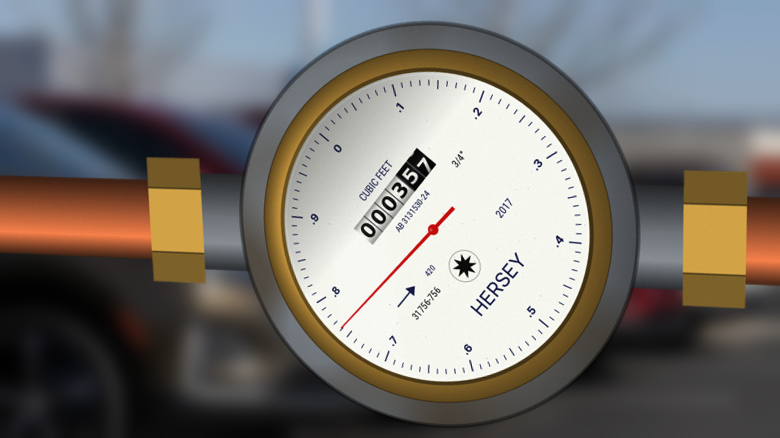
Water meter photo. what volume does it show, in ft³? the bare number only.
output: 356.76
